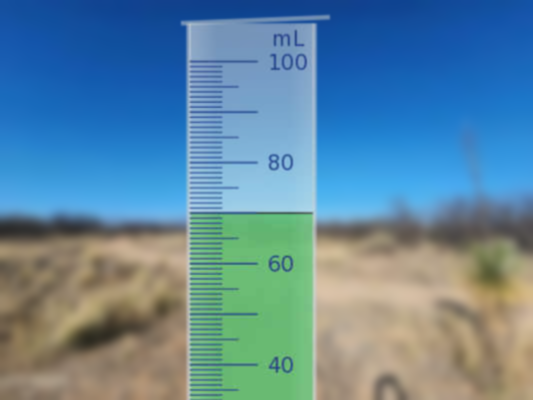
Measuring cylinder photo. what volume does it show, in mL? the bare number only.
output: 70
